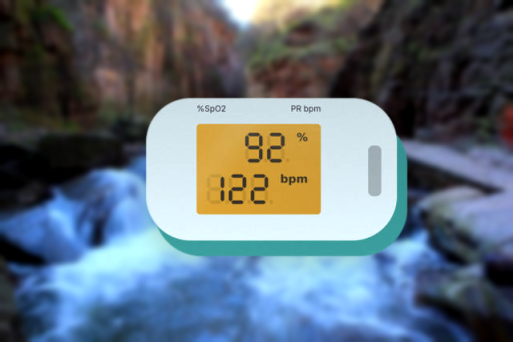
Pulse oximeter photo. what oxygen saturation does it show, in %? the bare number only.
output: 92
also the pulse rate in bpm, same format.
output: 122
